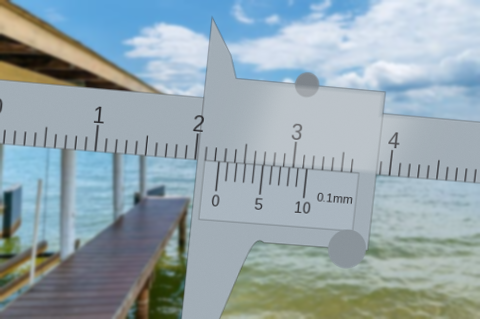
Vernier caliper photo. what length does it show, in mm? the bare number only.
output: 22.4
